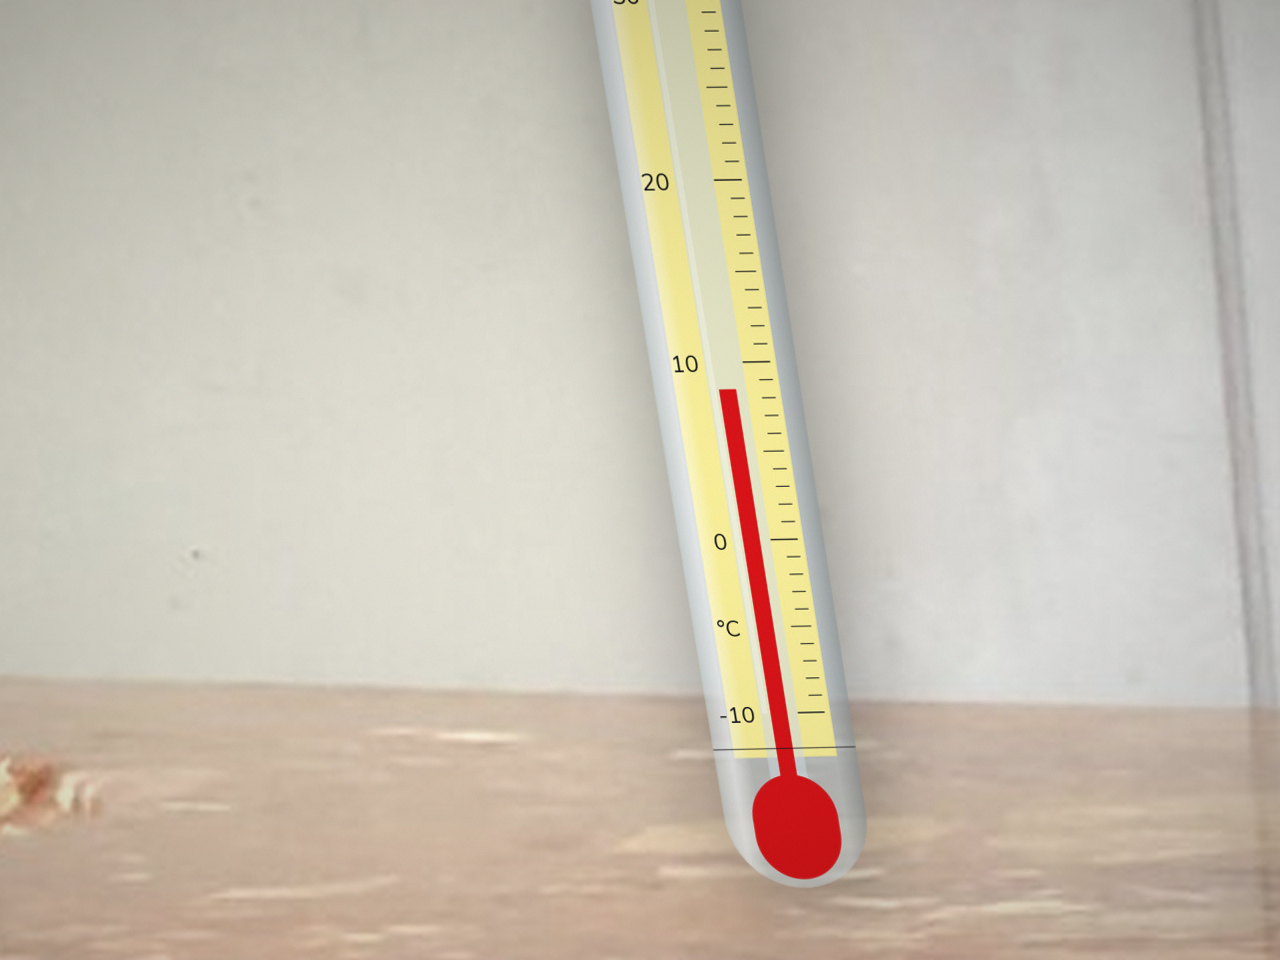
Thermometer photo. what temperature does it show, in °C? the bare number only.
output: 8.5
